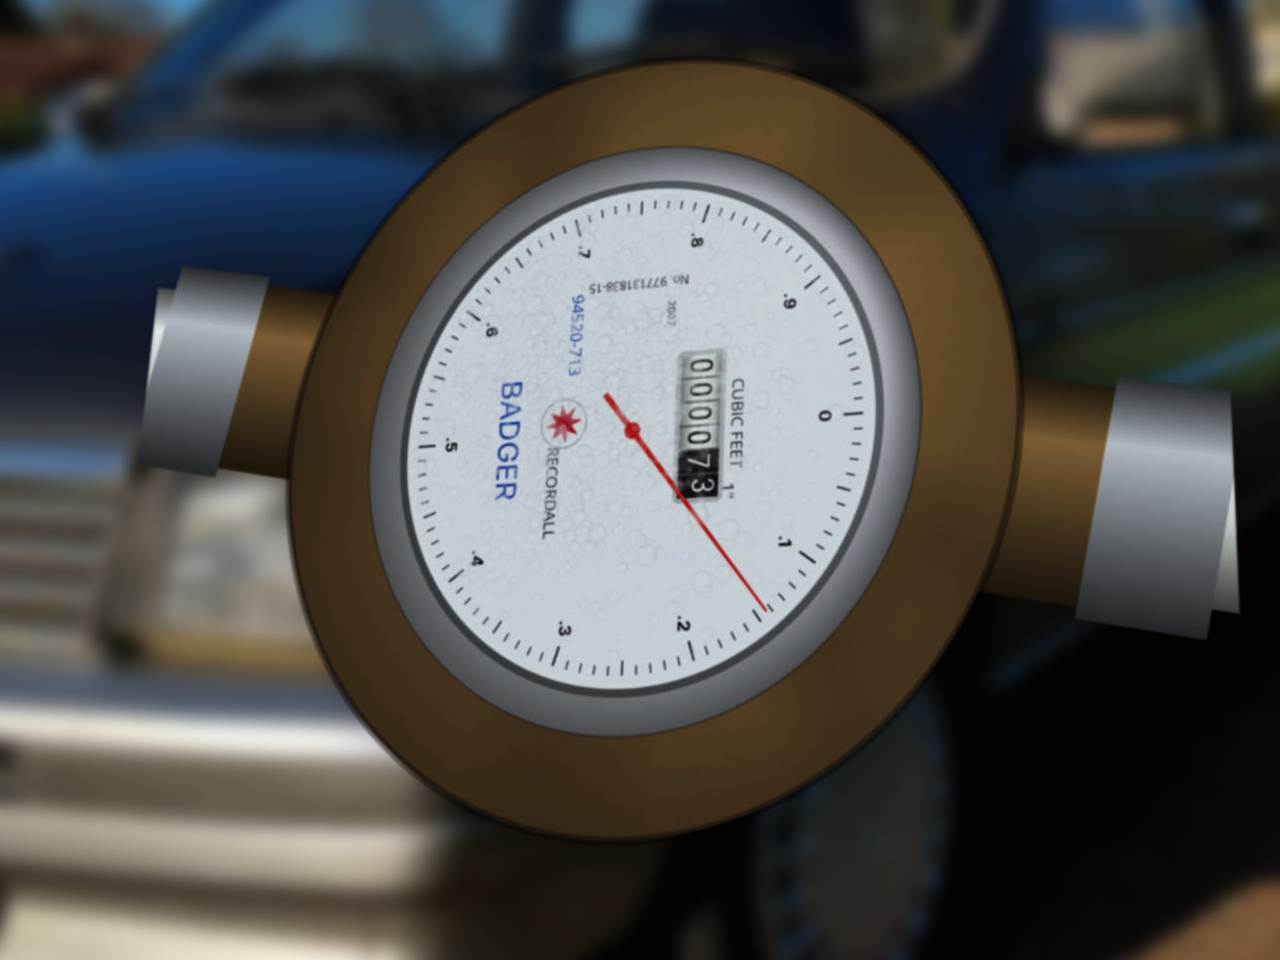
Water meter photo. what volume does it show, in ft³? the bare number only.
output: 73.14
